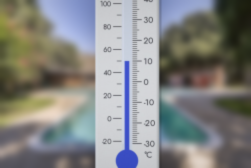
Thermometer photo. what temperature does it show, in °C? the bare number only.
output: 10
